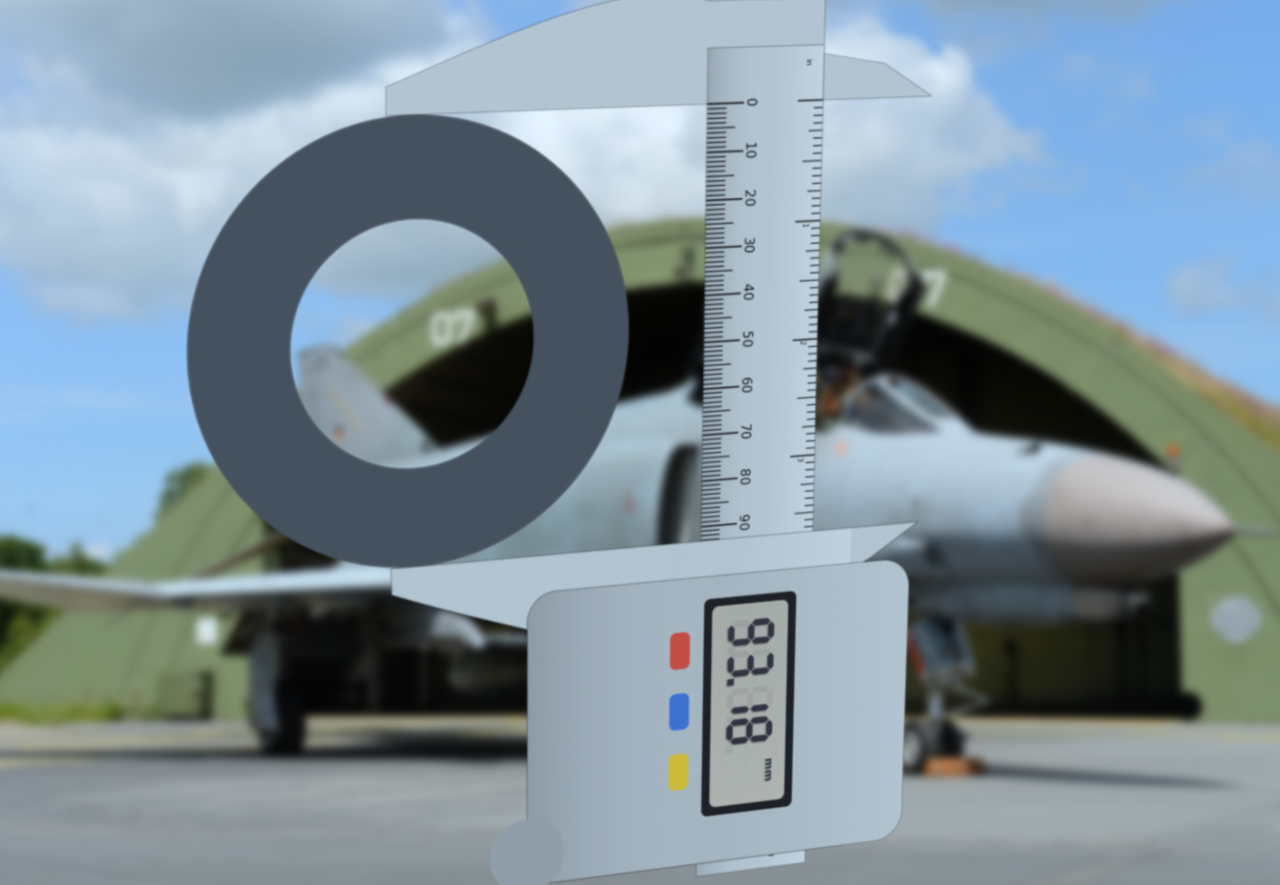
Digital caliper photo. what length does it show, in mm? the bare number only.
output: 93.18
